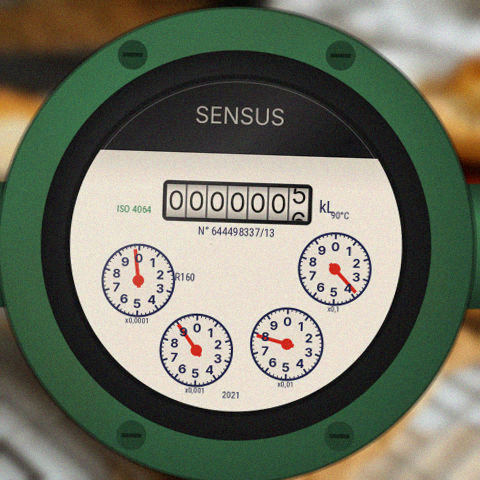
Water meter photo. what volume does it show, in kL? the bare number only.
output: 5.3789
